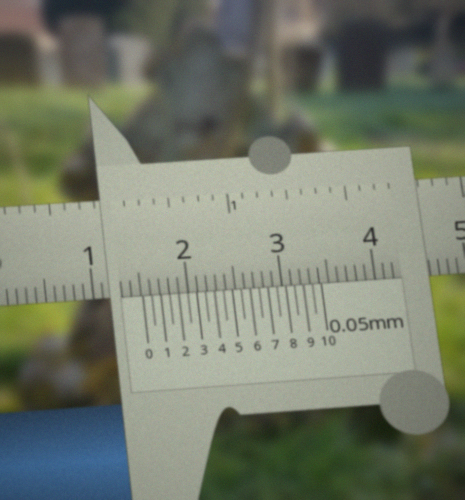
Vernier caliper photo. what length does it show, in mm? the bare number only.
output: 15.2
